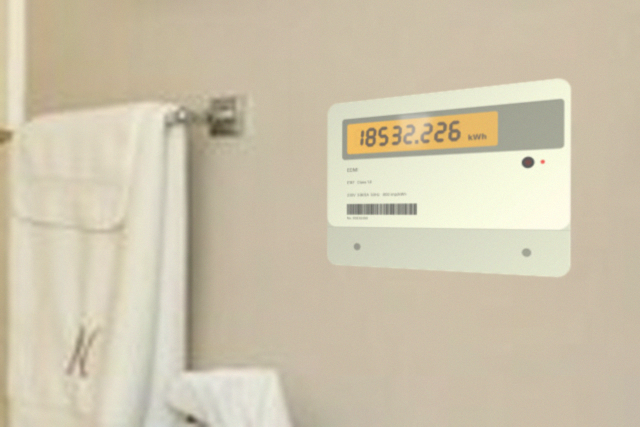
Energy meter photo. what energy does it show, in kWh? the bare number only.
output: 18532.226
